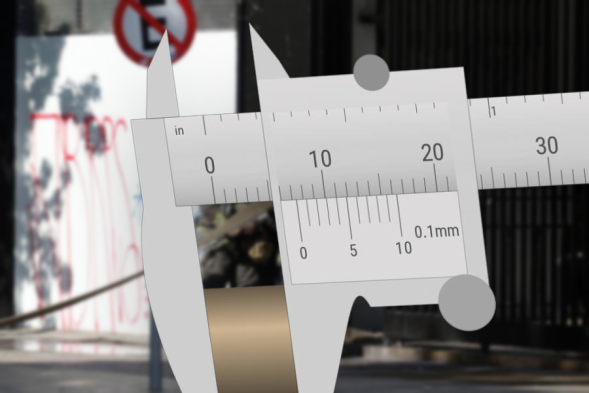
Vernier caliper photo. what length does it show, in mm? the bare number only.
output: 7.4
